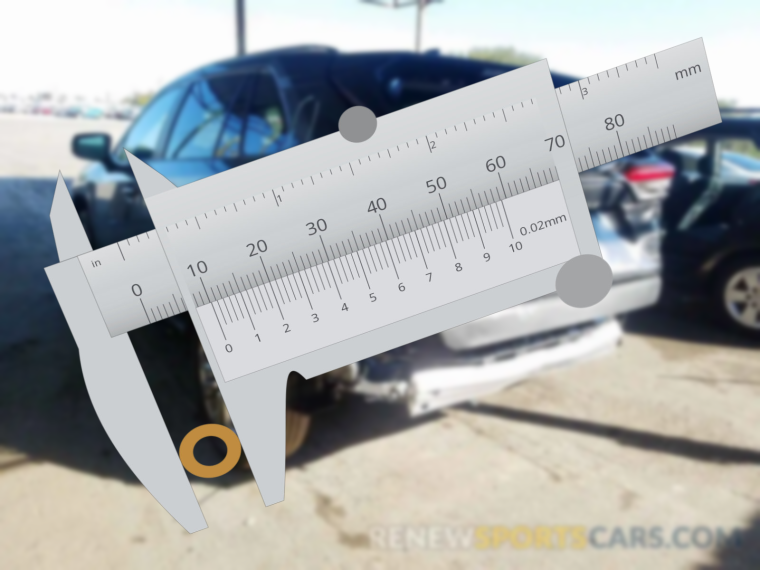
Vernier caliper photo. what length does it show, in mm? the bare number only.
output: 10.2
